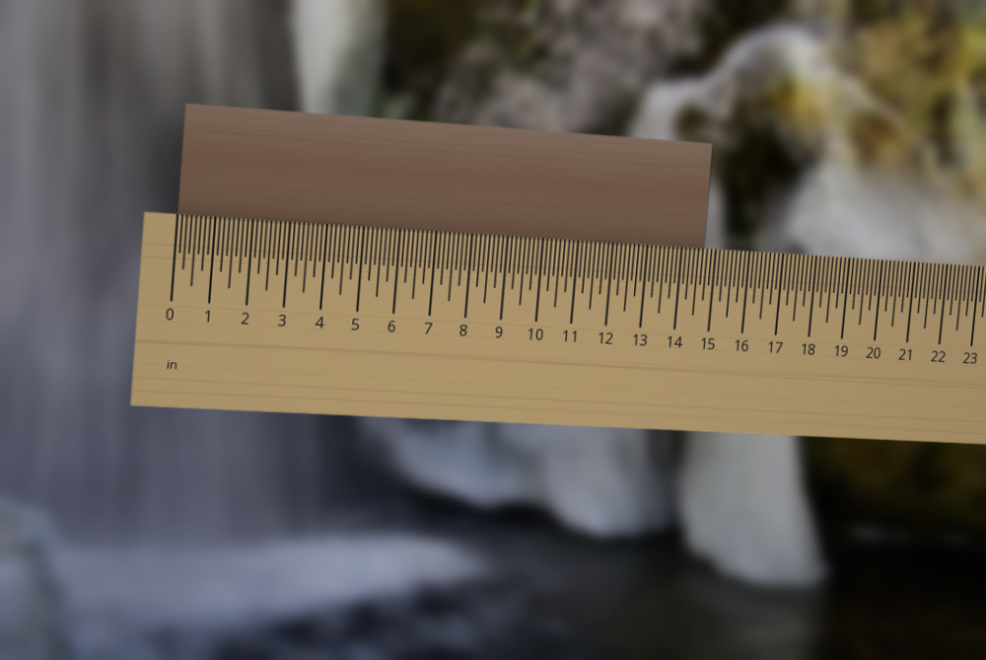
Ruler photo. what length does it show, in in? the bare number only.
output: 14.625
